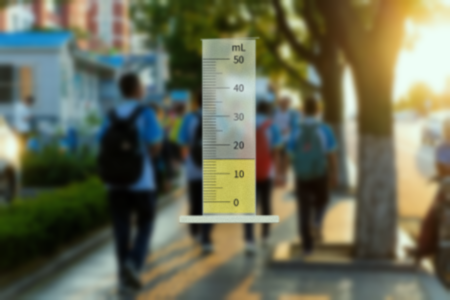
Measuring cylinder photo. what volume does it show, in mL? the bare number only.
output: 15
